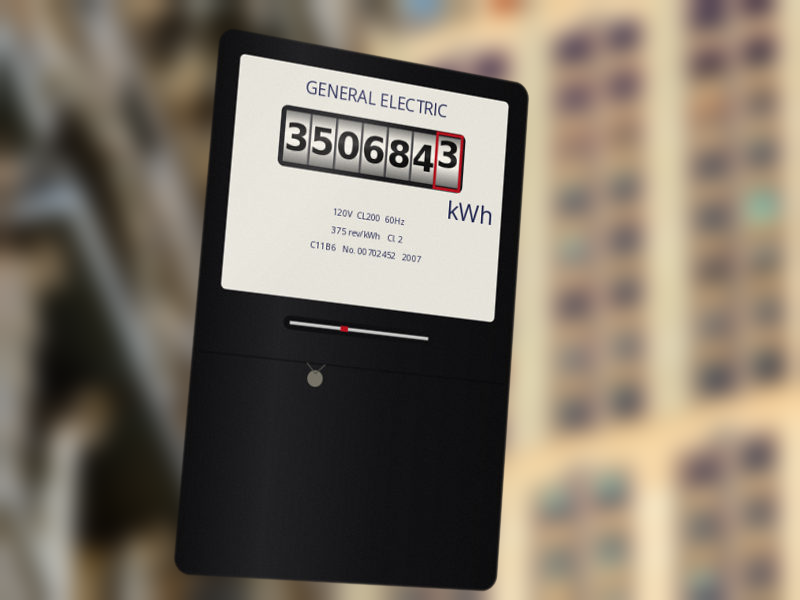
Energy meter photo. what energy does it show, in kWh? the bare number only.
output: 350684.3
